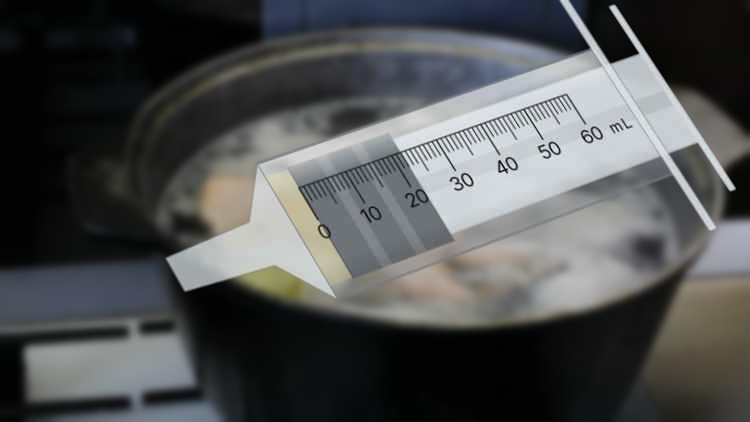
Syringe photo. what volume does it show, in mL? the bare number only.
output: 0
